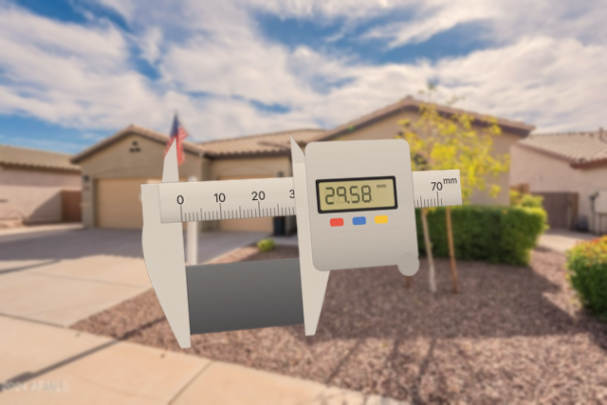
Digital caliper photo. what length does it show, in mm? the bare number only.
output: 29.58
